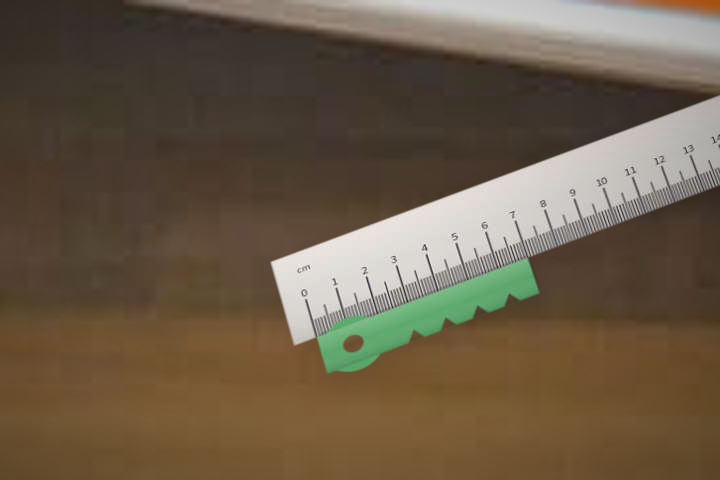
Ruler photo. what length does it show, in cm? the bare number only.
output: 7
